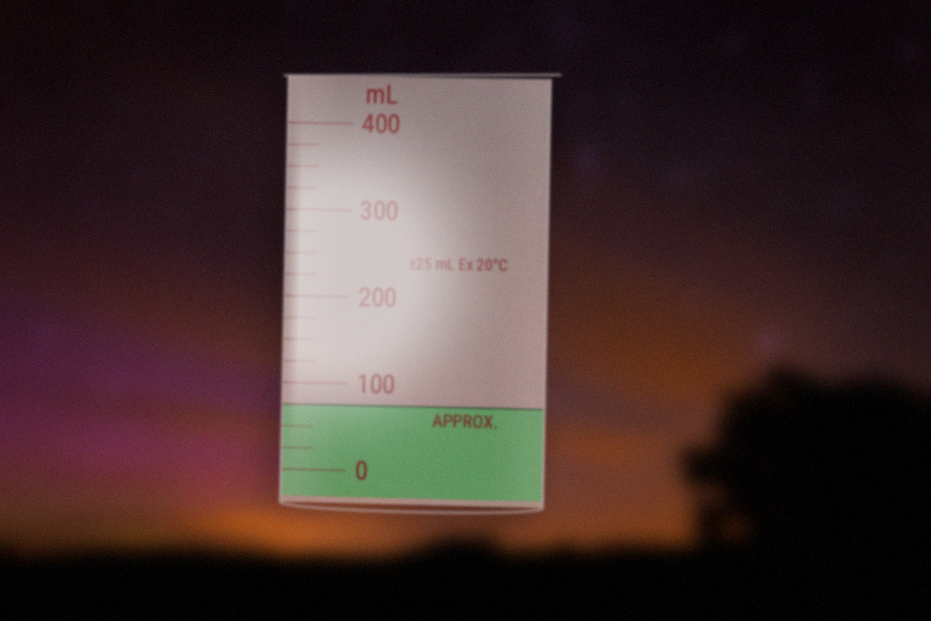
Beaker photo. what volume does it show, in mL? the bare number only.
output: 75
